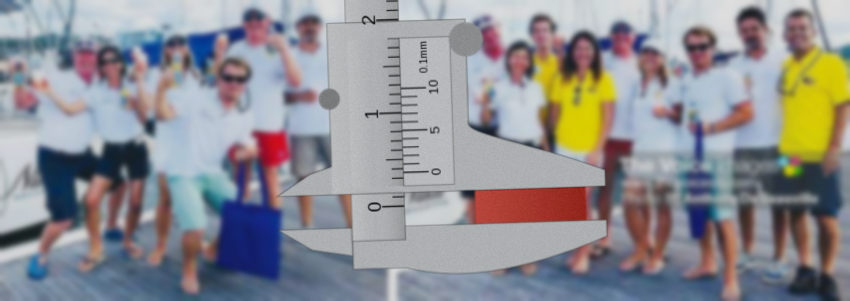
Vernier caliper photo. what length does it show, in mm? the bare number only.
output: 3.6
